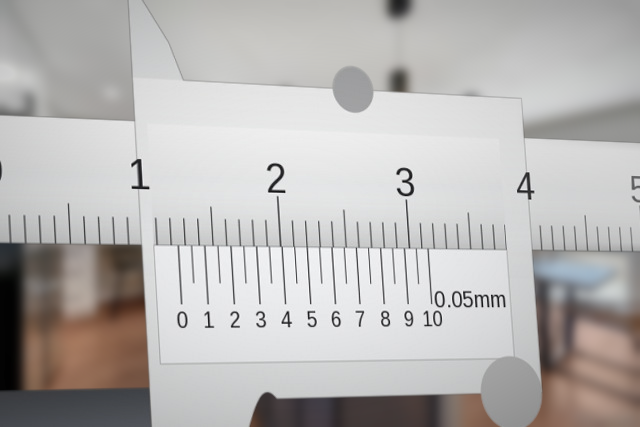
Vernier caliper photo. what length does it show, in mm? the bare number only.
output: 12.5
